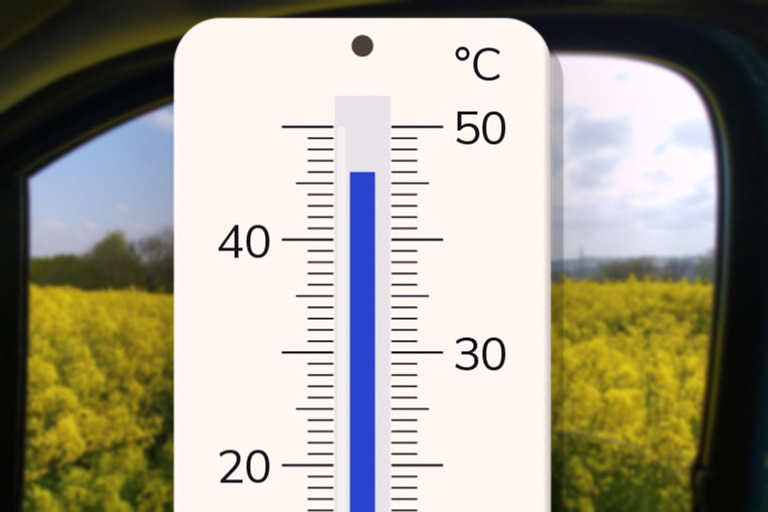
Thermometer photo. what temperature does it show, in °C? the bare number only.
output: 46
